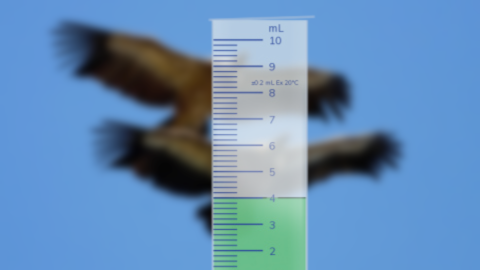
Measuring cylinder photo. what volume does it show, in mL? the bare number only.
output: 4
